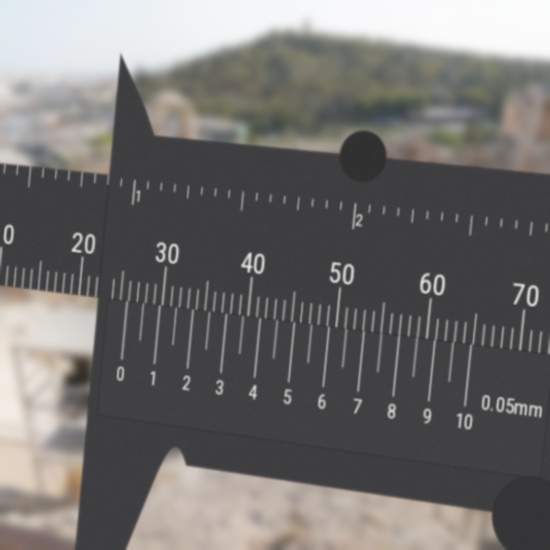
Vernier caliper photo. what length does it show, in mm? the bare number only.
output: 25.8
